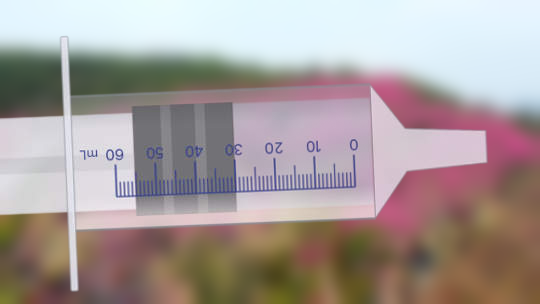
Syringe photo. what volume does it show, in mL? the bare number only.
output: 30
